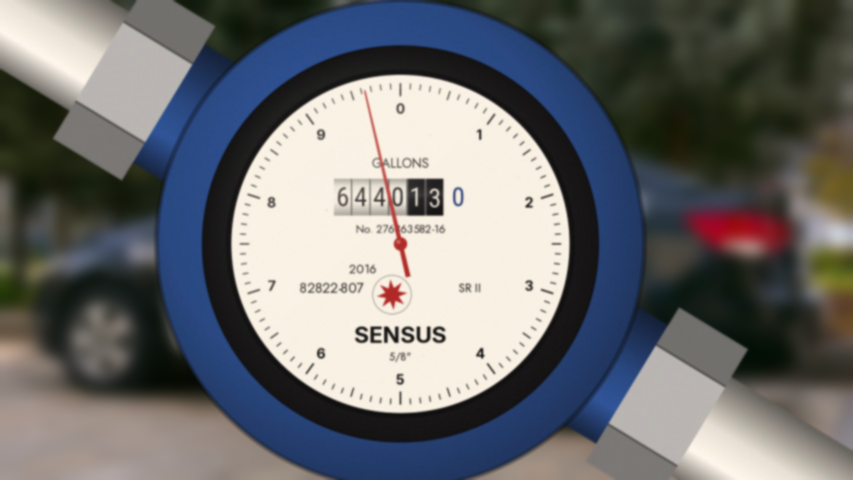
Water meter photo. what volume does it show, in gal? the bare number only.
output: 6440129.6
